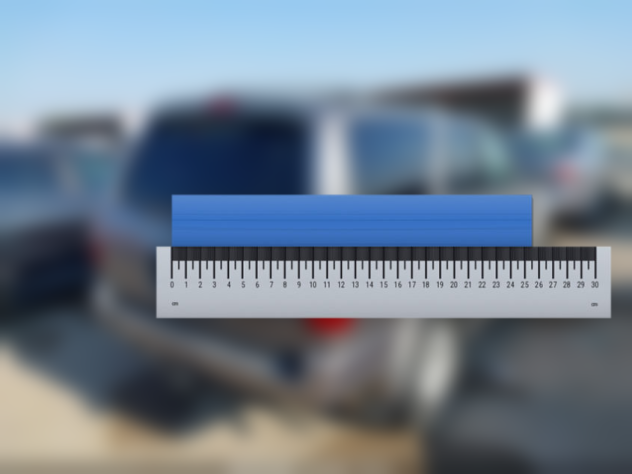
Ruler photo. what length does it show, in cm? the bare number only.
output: 25.5
